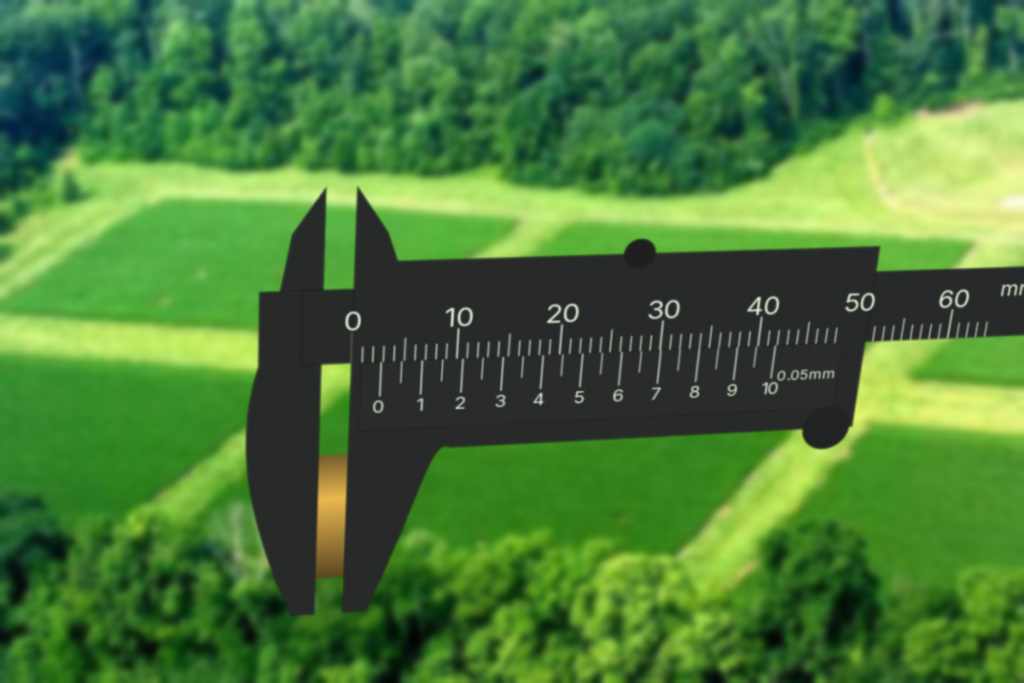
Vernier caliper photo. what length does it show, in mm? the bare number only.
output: 2.8
